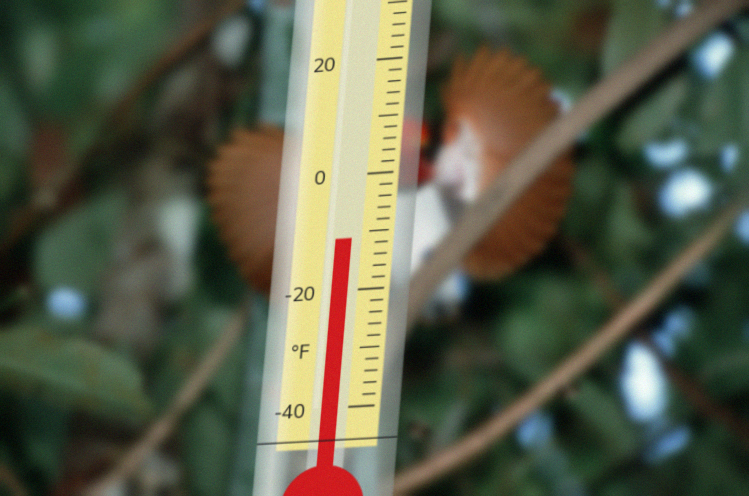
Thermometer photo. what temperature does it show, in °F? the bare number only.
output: -11
